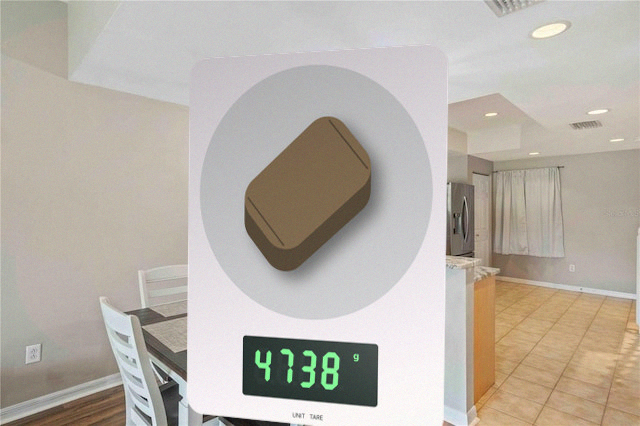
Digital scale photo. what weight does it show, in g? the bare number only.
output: 4738
